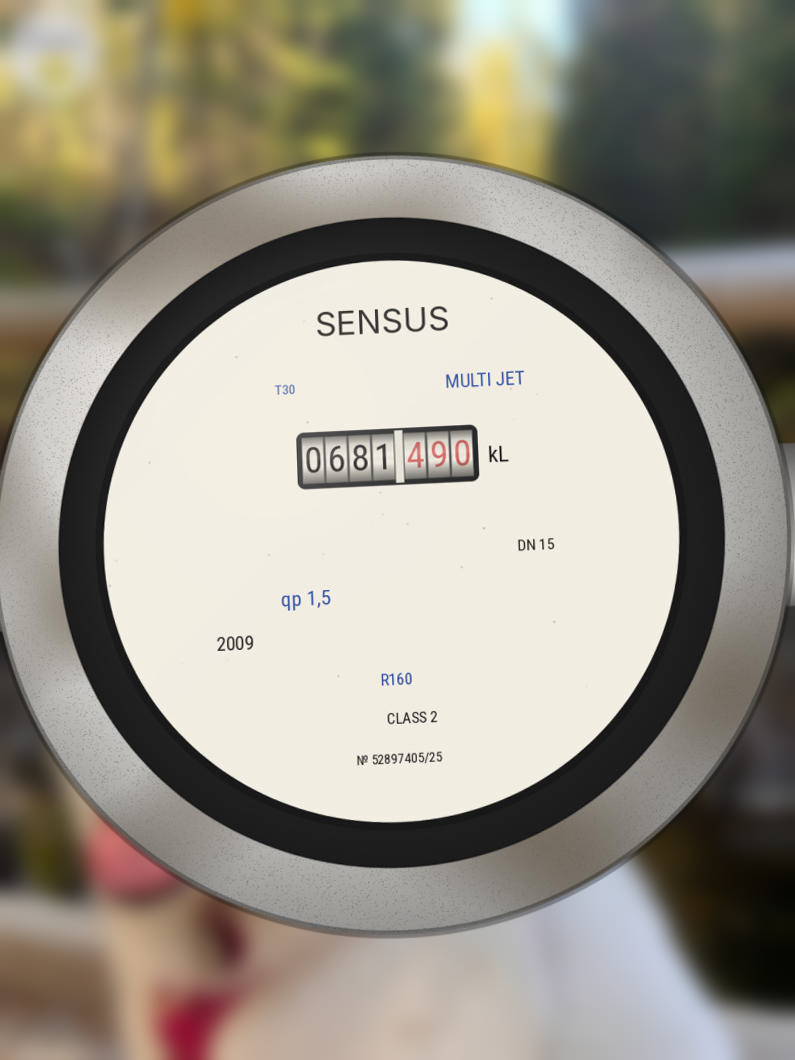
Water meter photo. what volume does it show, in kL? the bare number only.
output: 681.490
